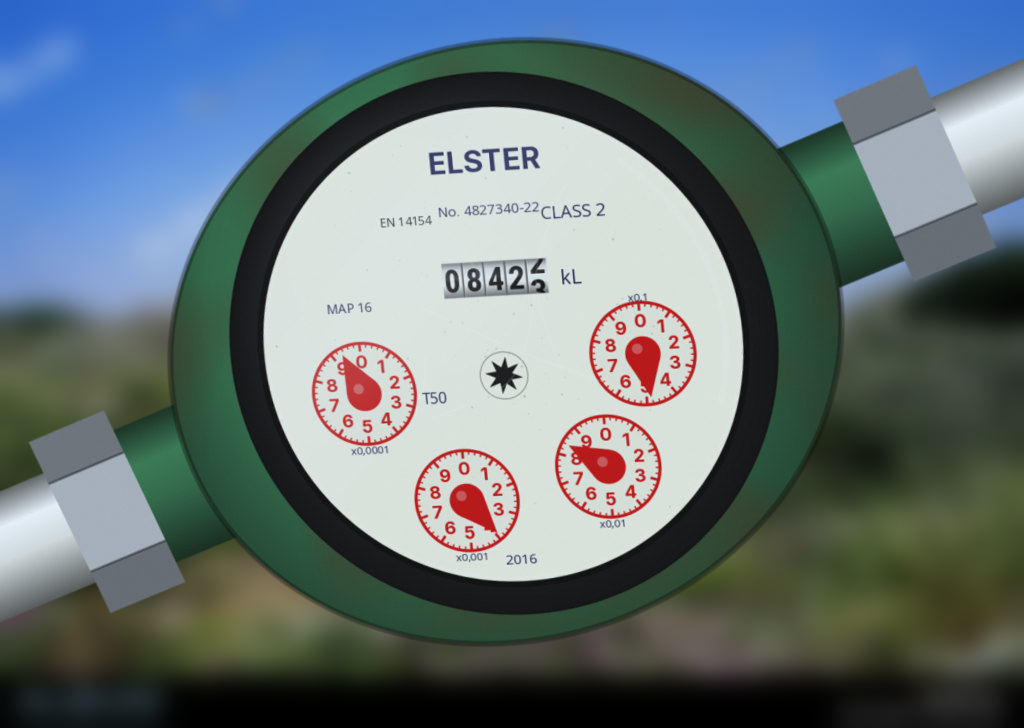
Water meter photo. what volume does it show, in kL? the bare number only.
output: 8422.4839
